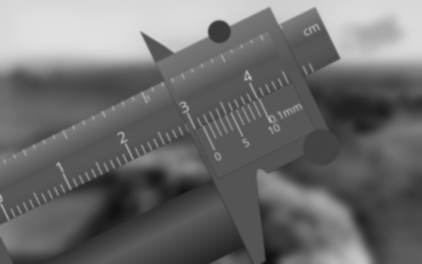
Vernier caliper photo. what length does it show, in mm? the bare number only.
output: 31.2
